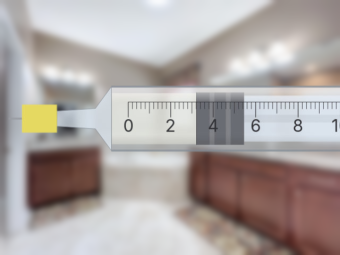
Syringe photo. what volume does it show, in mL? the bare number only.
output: 3.2
